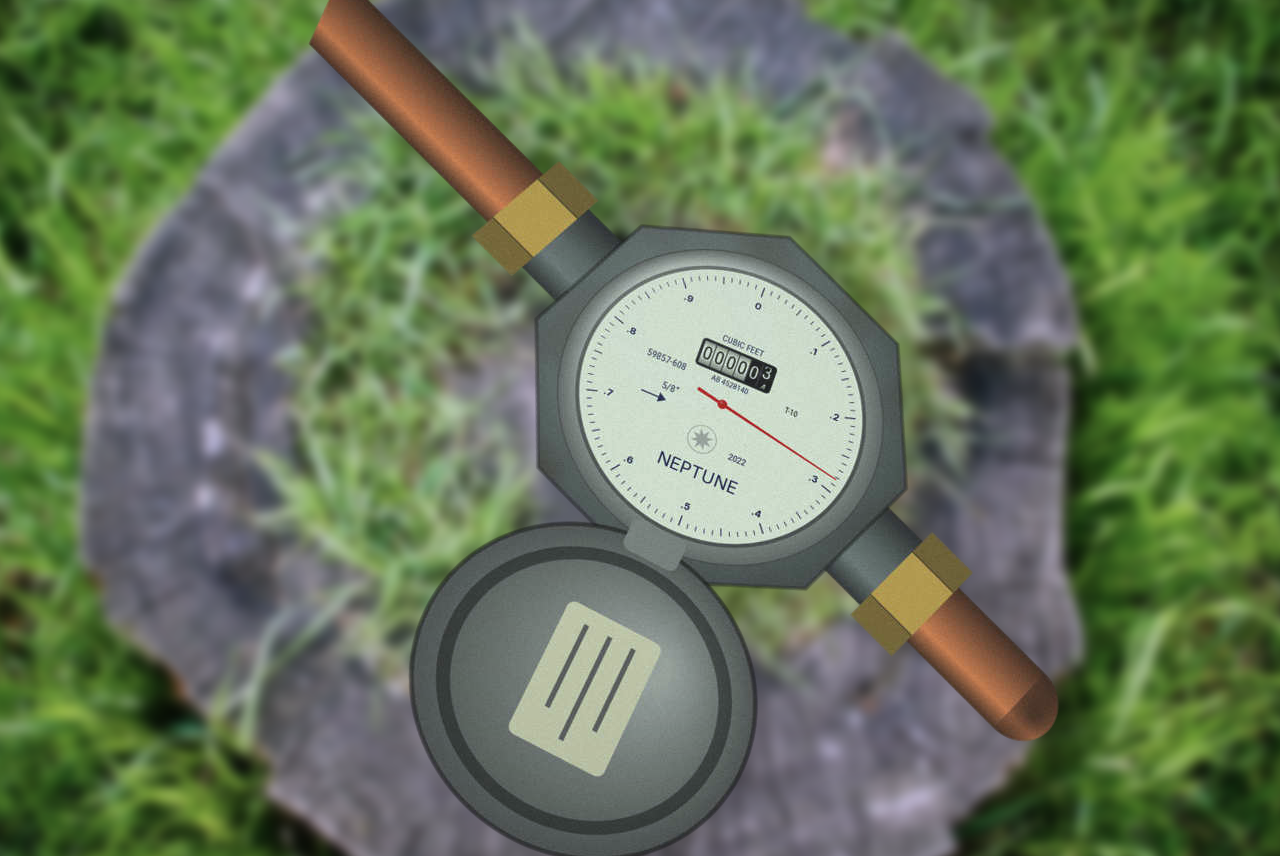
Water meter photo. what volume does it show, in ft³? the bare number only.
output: 3.28
